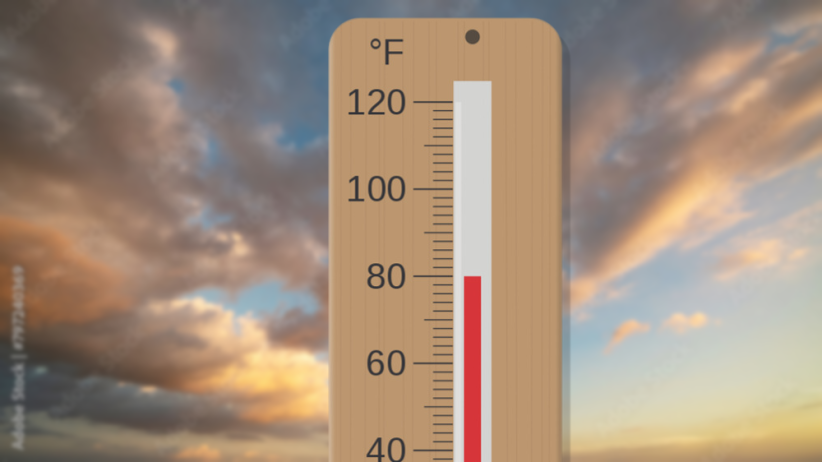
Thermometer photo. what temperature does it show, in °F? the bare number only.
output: 80
